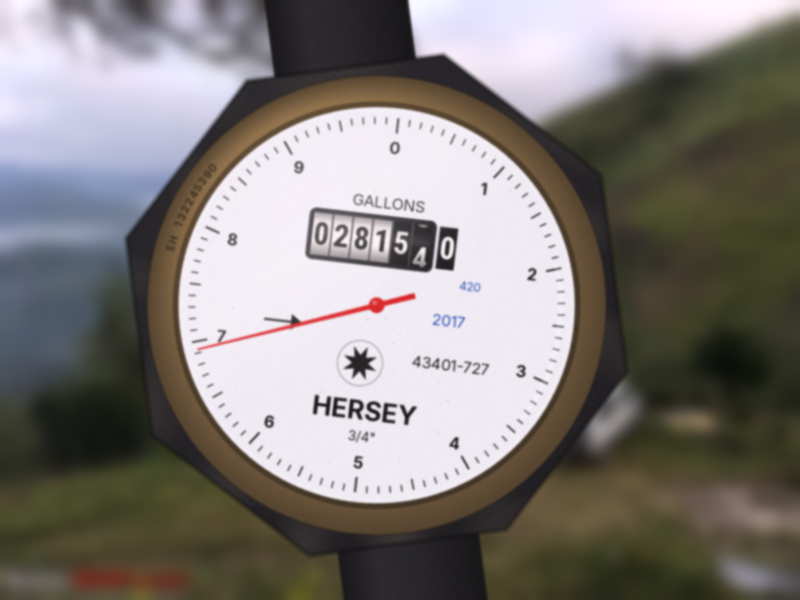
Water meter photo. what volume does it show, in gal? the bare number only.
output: 281536.9
